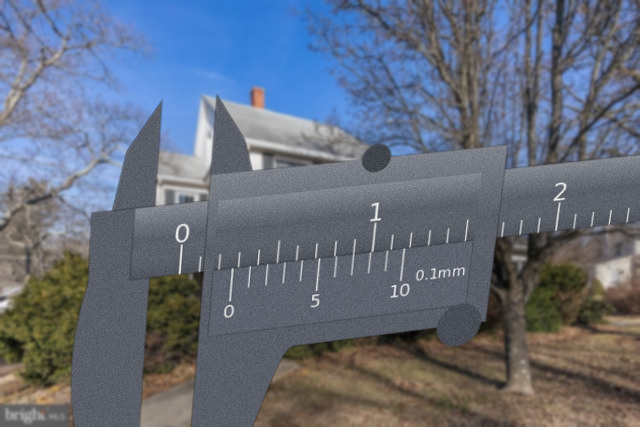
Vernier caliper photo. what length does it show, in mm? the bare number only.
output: 2.7
